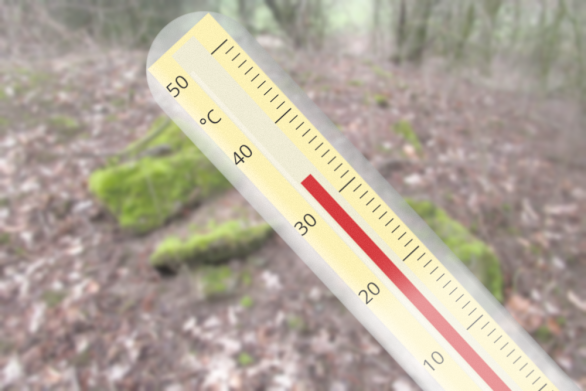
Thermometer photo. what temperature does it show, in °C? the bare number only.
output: 33.5
